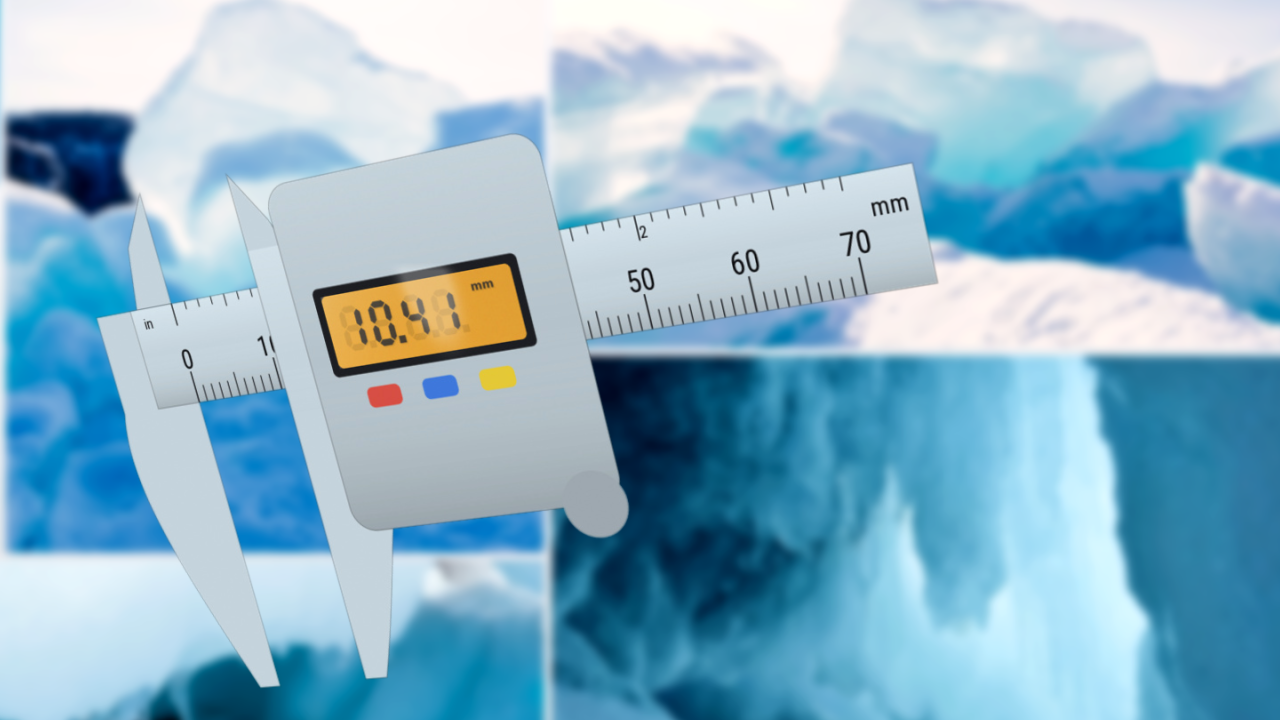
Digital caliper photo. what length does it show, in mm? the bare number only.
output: 10.41
